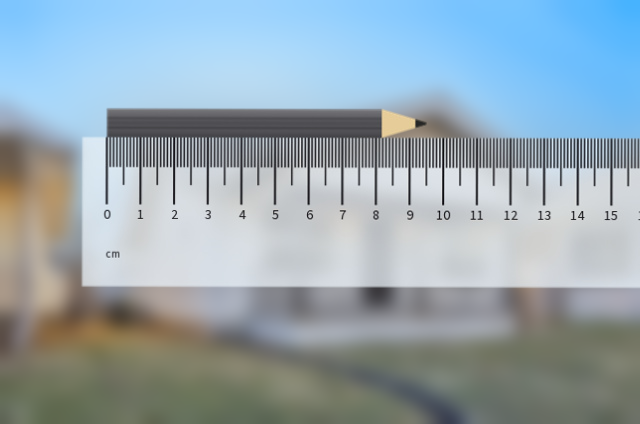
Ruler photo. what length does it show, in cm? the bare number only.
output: 9.5
